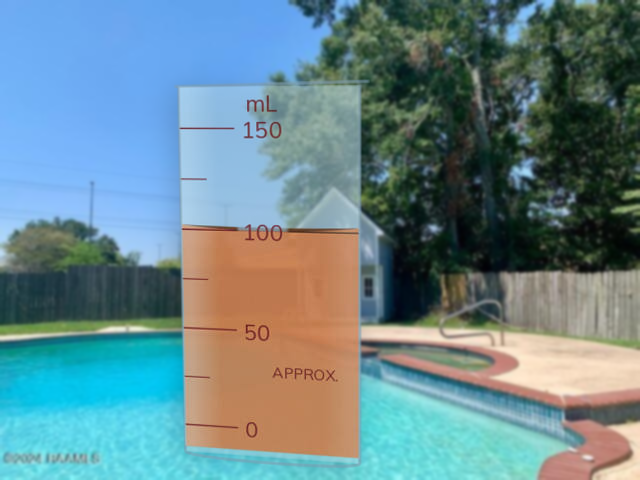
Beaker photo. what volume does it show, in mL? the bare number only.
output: 100
